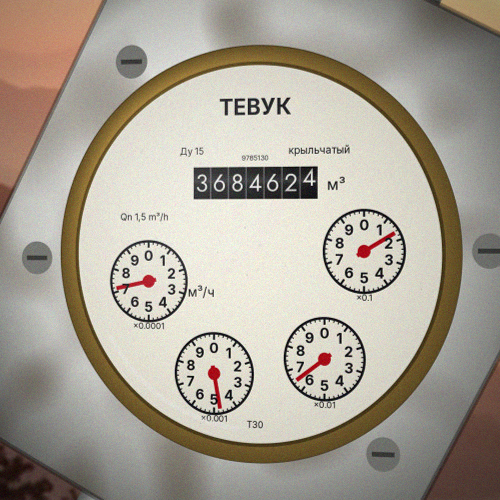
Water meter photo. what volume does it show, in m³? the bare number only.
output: 3684624.1647
